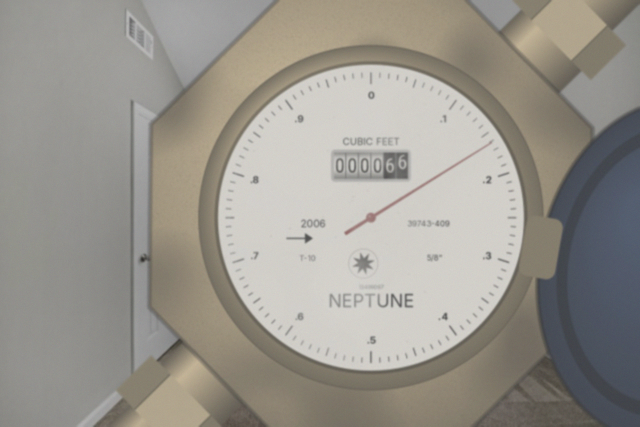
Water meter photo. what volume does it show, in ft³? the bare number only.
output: 66.16
